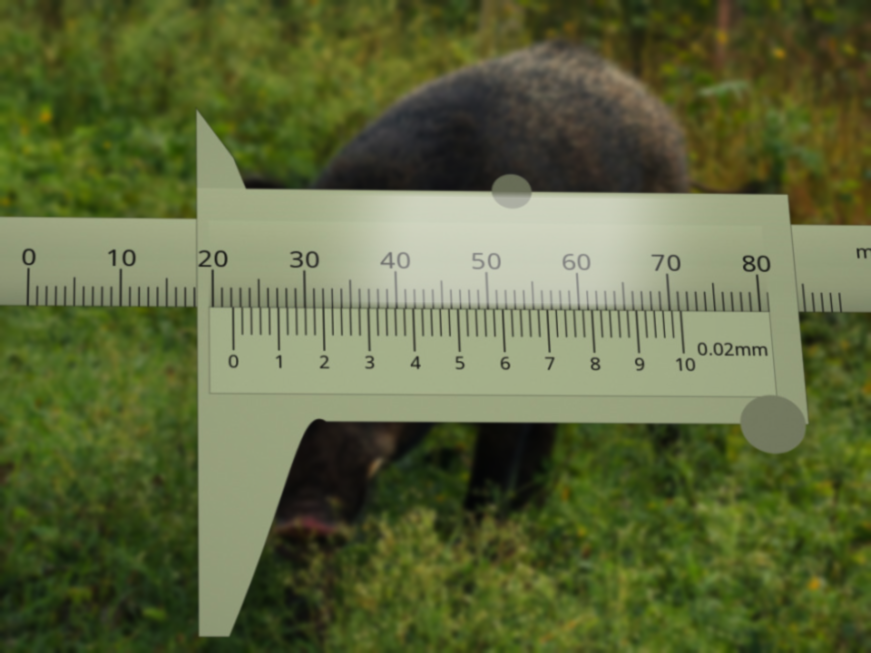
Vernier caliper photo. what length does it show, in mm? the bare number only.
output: 22.2
